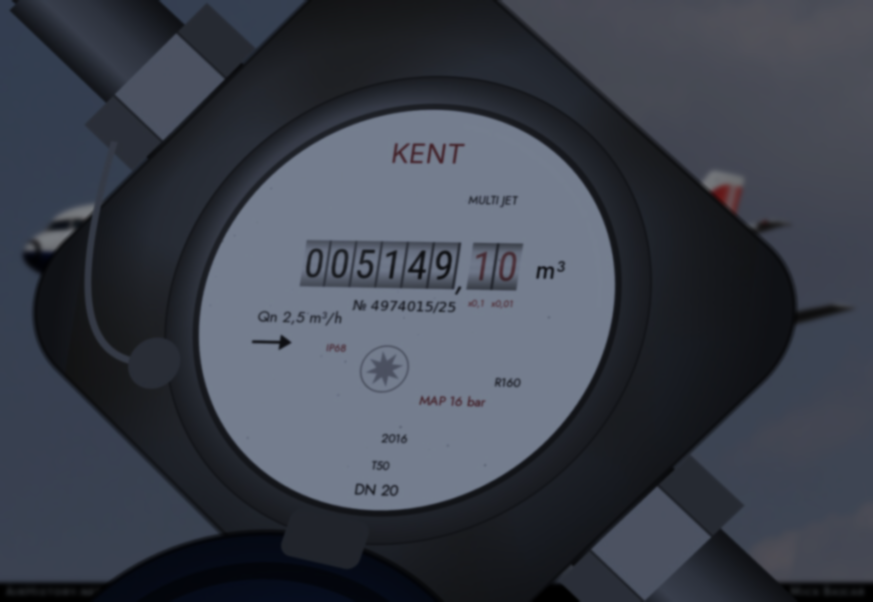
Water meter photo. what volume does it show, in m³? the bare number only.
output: 5149.10
